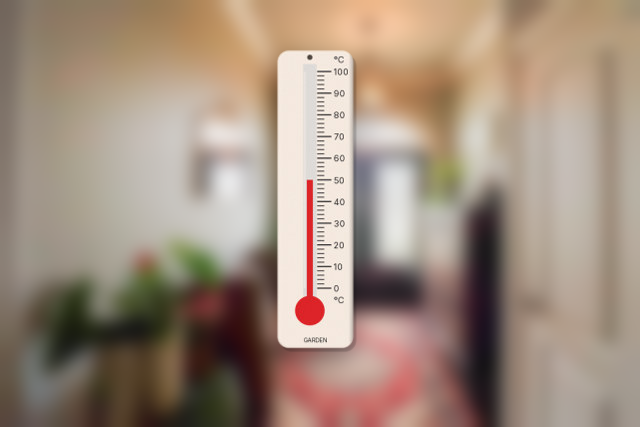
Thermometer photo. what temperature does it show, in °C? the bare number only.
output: 50
